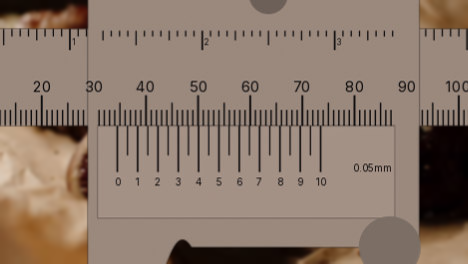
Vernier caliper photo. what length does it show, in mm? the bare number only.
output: 34.5
